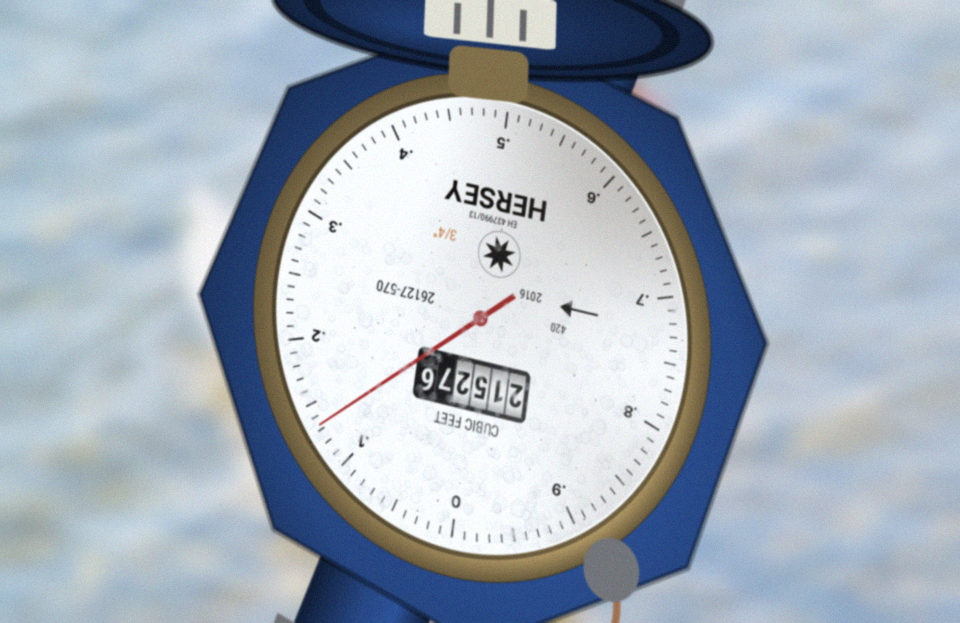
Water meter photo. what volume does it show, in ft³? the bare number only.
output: 215276.13
